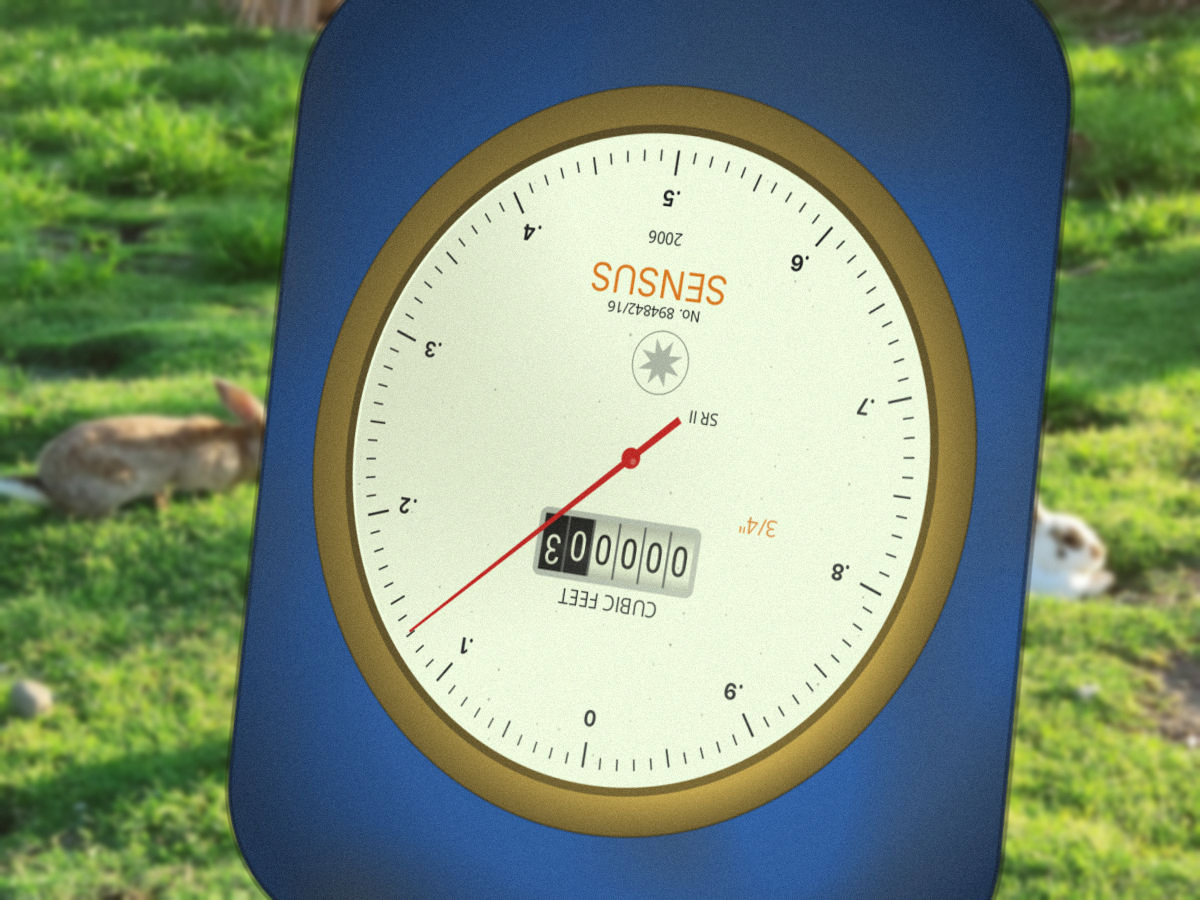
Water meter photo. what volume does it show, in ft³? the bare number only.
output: 3.13
